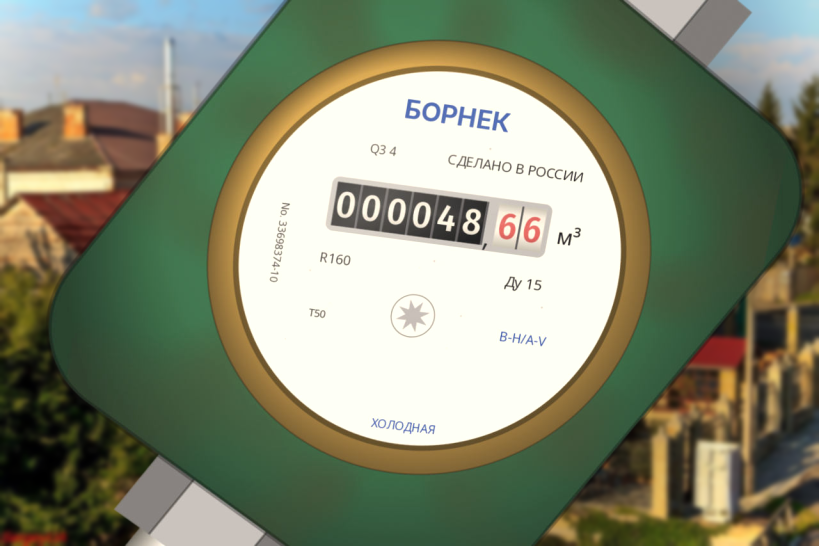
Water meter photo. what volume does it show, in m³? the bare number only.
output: 48.66
